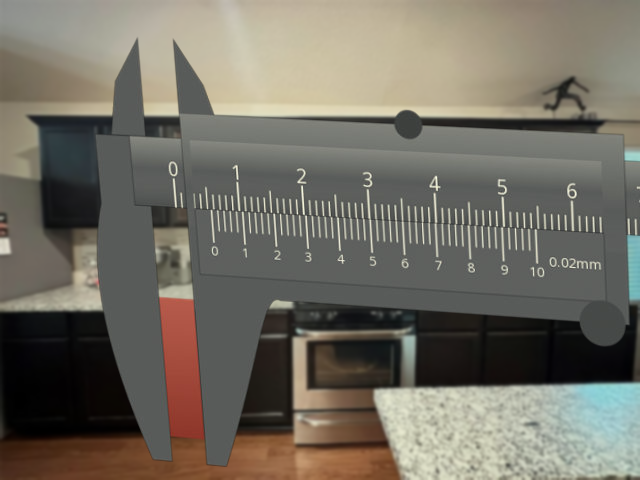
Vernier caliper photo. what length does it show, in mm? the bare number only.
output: 5.6
